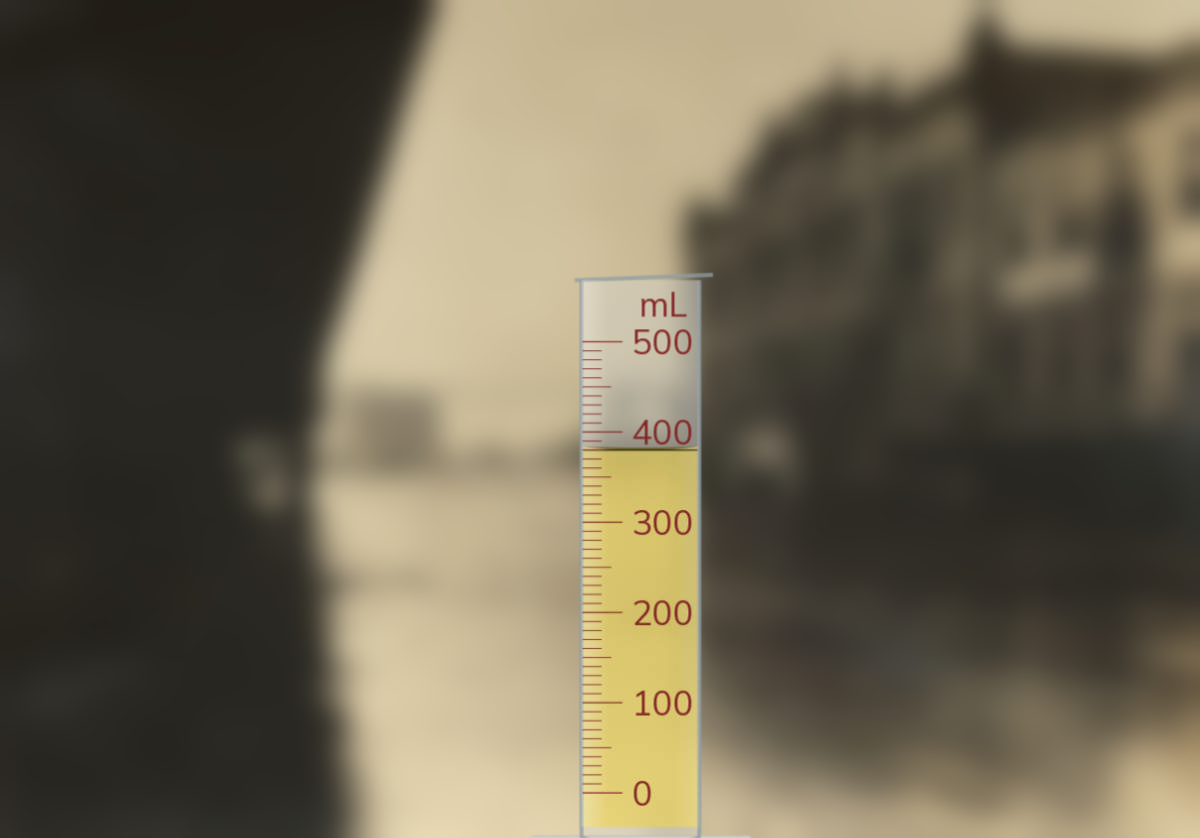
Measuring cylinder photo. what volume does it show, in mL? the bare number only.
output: 380
